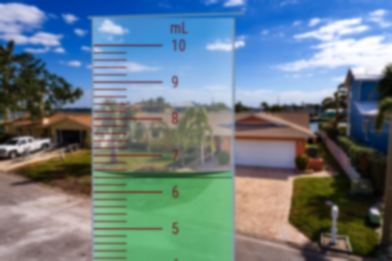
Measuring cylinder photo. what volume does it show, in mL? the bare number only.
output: 6.4
